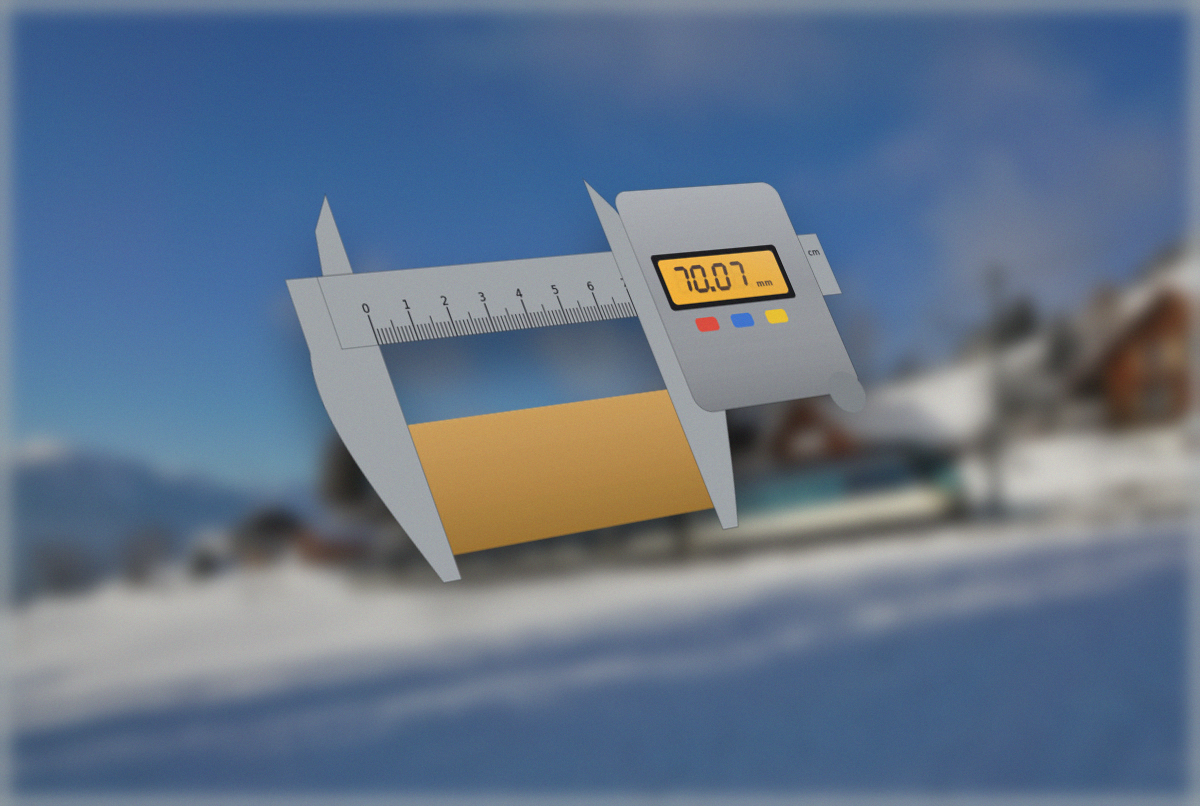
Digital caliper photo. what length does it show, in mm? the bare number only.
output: 70.07
